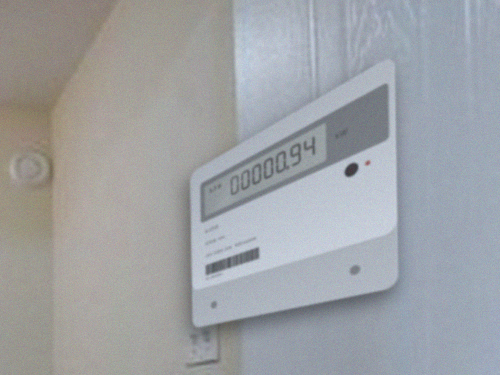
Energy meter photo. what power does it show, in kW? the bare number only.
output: 0.94
